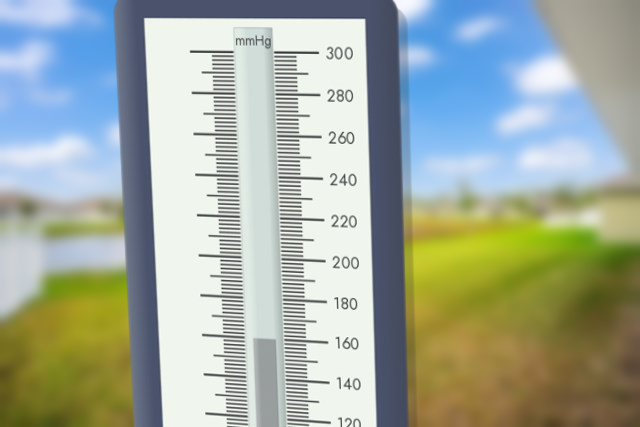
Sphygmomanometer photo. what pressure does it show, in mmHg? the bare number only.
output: 160
